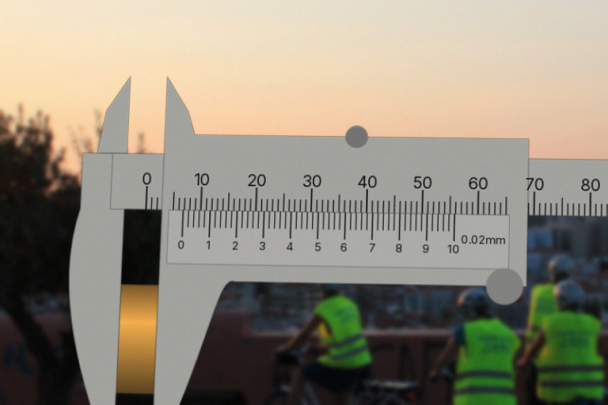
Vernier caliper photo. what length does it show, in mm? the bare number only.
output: 6.8
